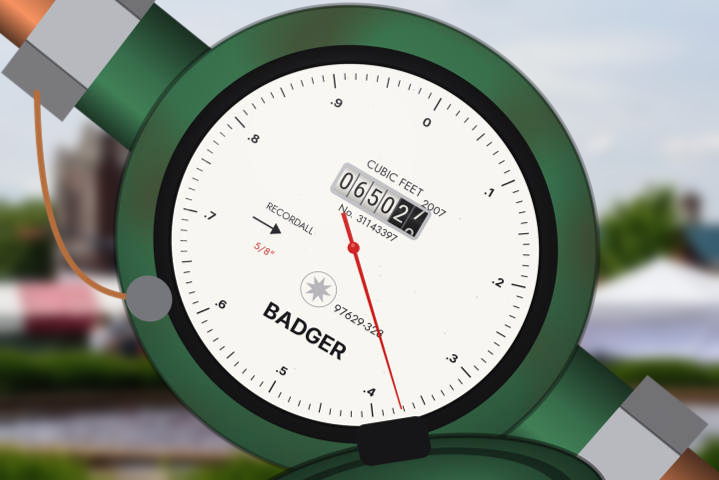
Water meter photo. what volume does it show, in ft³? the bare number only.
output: 65027.37
